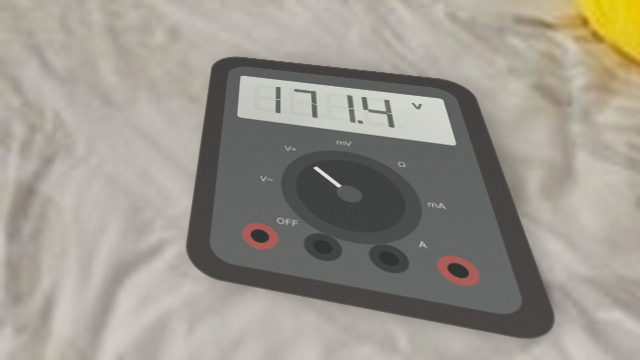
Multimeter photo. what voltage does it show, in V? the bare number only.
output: 171.4
